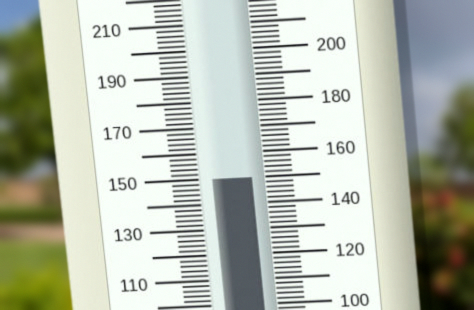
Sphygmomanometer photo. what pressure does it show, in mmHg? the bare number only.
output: 150
